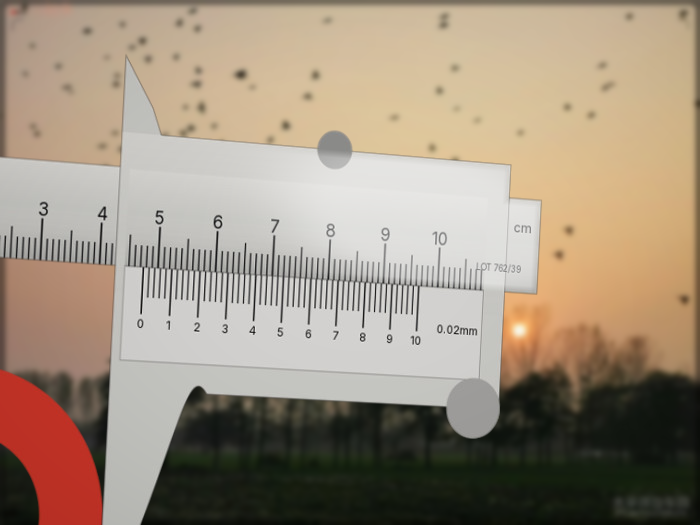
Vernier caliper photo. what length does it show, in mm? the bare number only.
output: 47.5
